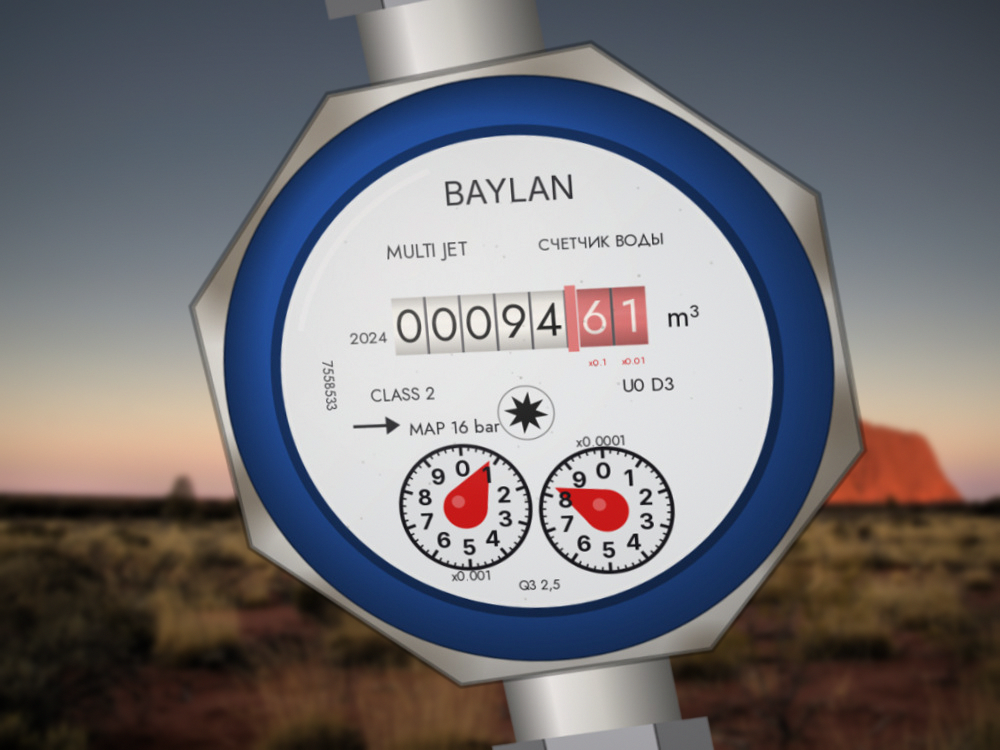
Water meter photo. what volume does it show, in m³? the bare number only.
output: 94.6108
